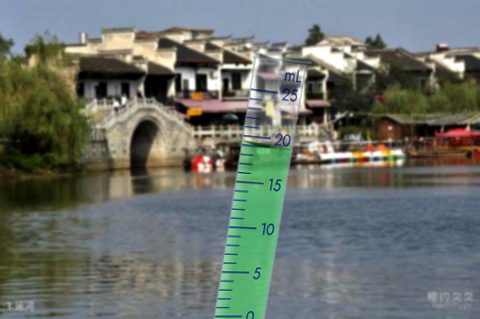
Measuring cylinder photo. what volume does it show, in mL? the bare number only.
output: 19
